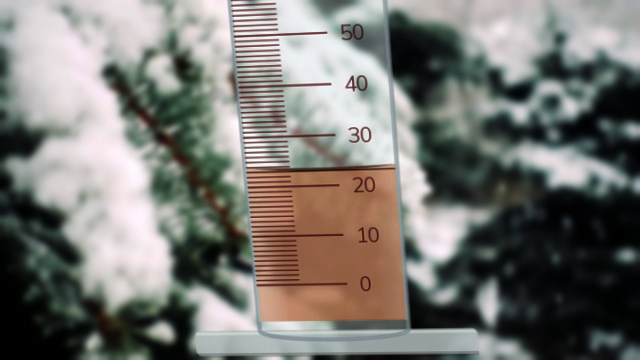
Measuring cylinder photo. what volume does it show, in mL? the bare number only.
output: 23
